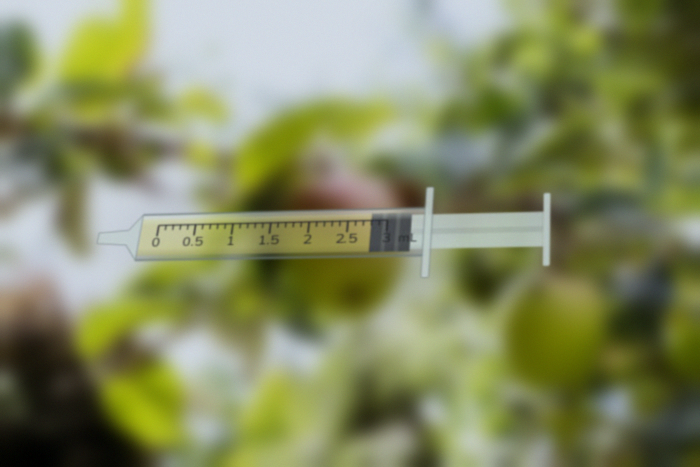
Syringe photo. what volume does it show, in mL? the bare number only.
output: 2.8
